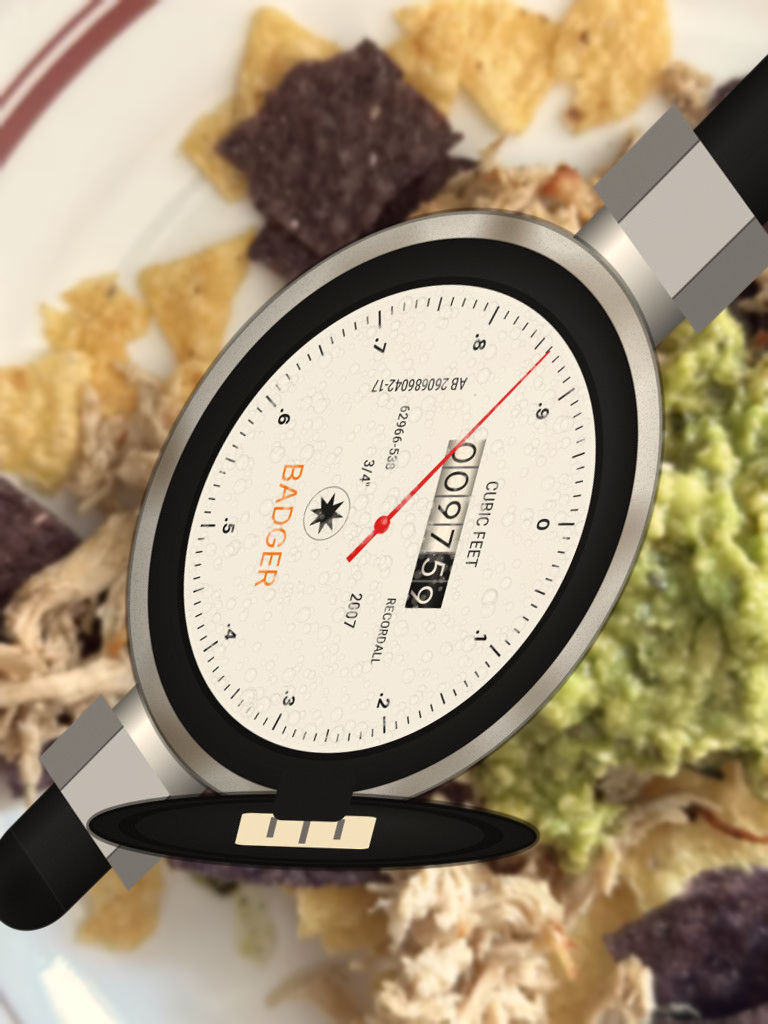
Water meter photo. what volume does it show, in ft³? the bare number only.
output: 9758.86
